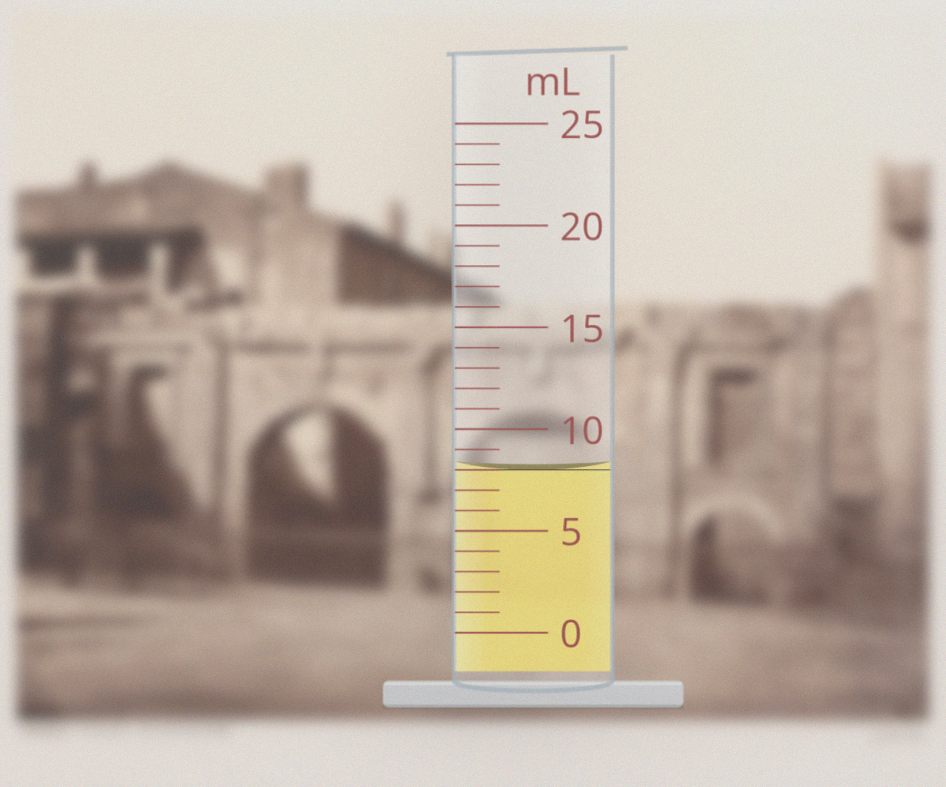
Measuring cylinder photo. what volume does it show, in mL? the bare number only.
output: 8
